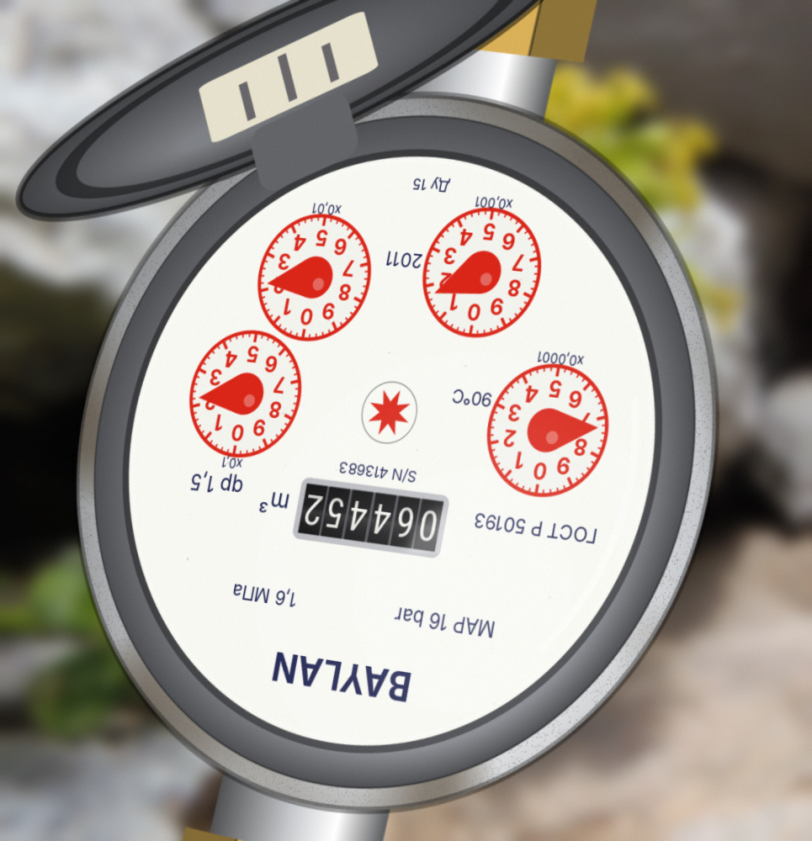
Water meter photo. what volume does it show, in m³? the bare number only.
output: 64452.2217
